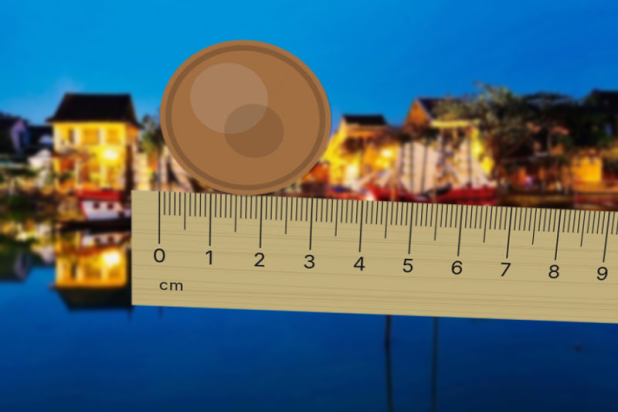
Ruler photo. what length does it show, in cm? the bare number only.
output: 3.3
